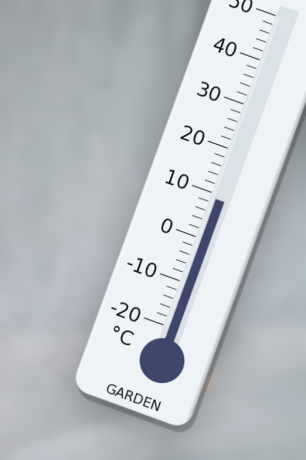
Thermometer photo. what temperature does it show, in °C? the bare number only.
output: 9
